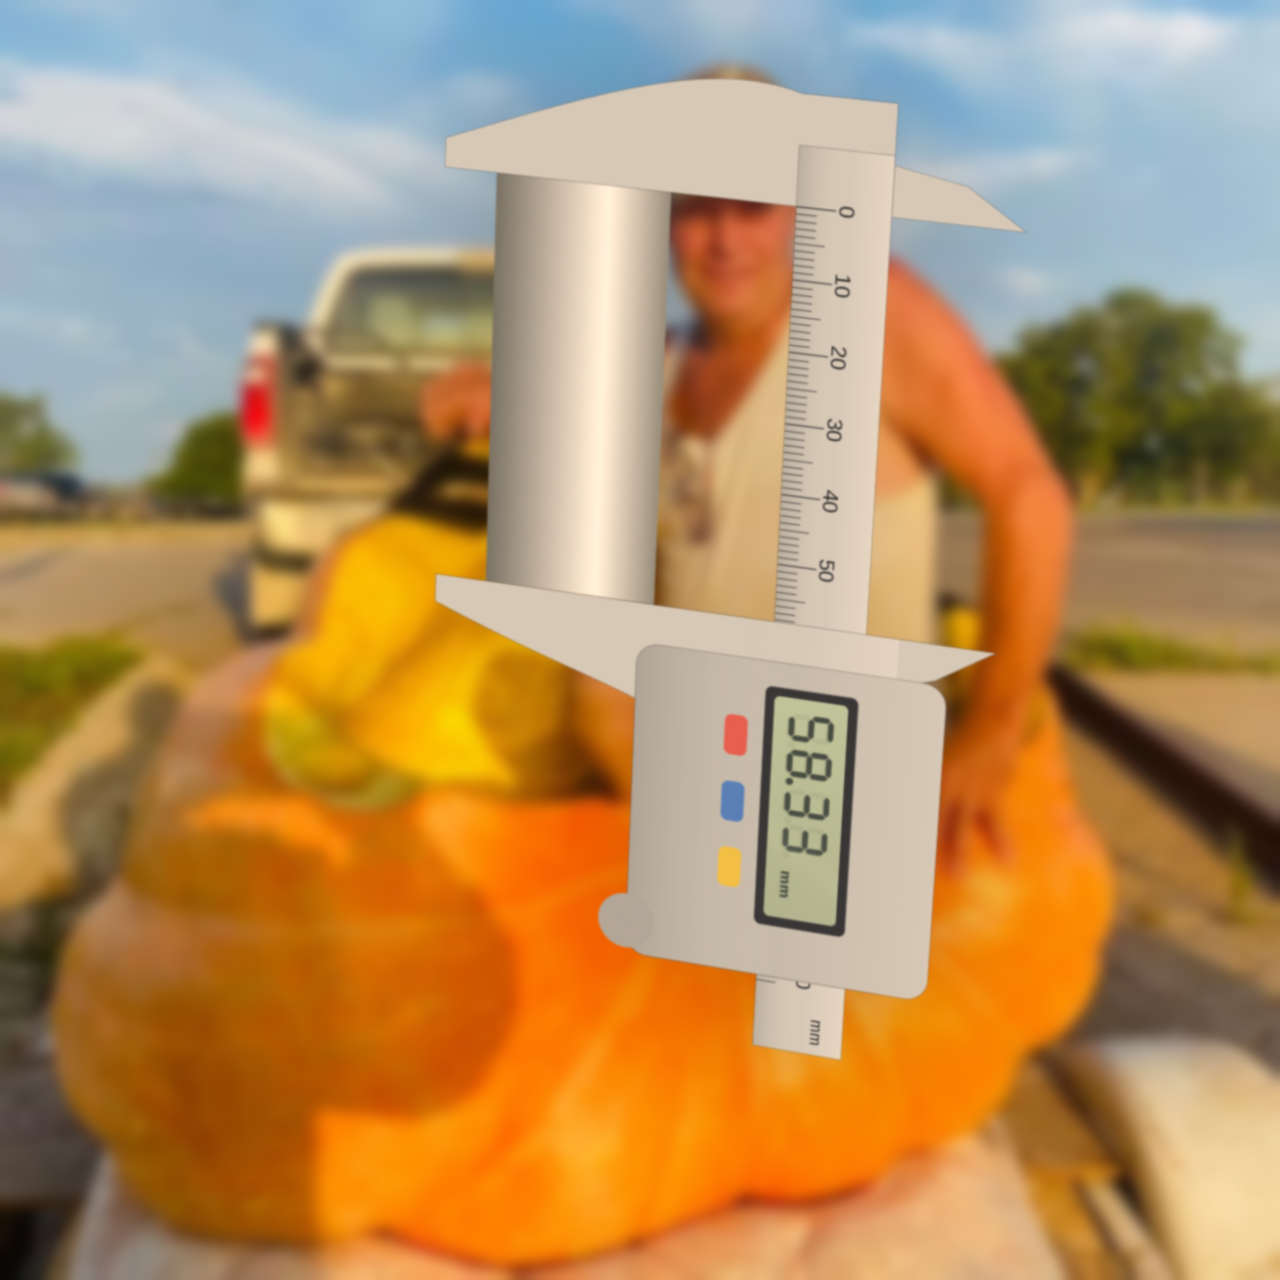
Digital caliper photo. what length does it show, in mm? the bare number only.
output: 58.33
